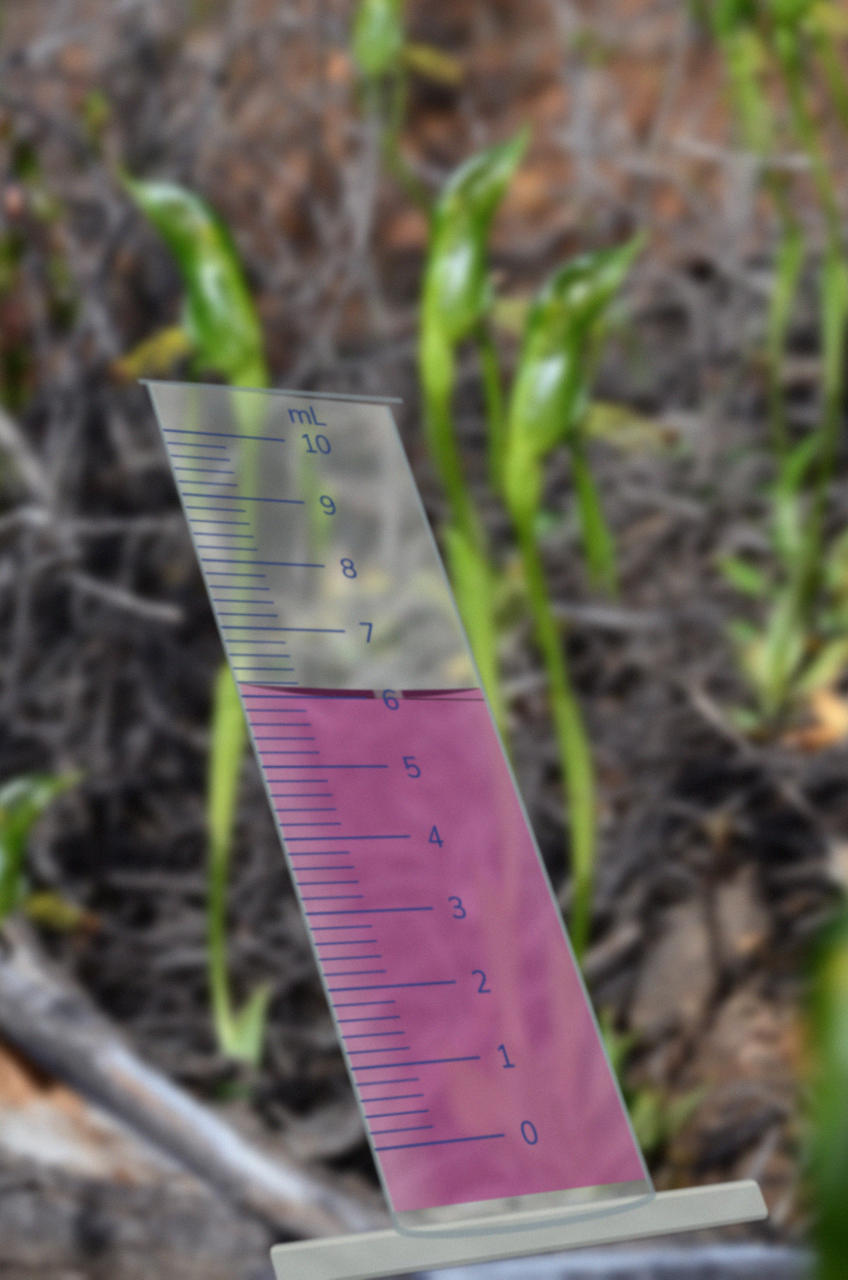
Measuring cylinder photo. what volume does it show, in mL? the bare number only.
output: 6
